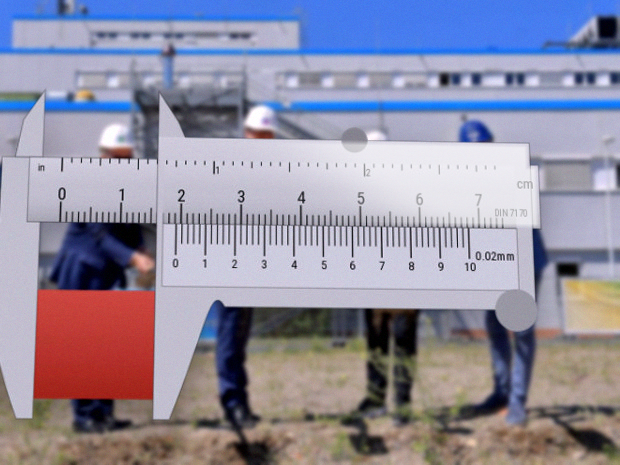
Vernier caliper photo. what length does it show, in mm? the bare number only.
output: 19.2
